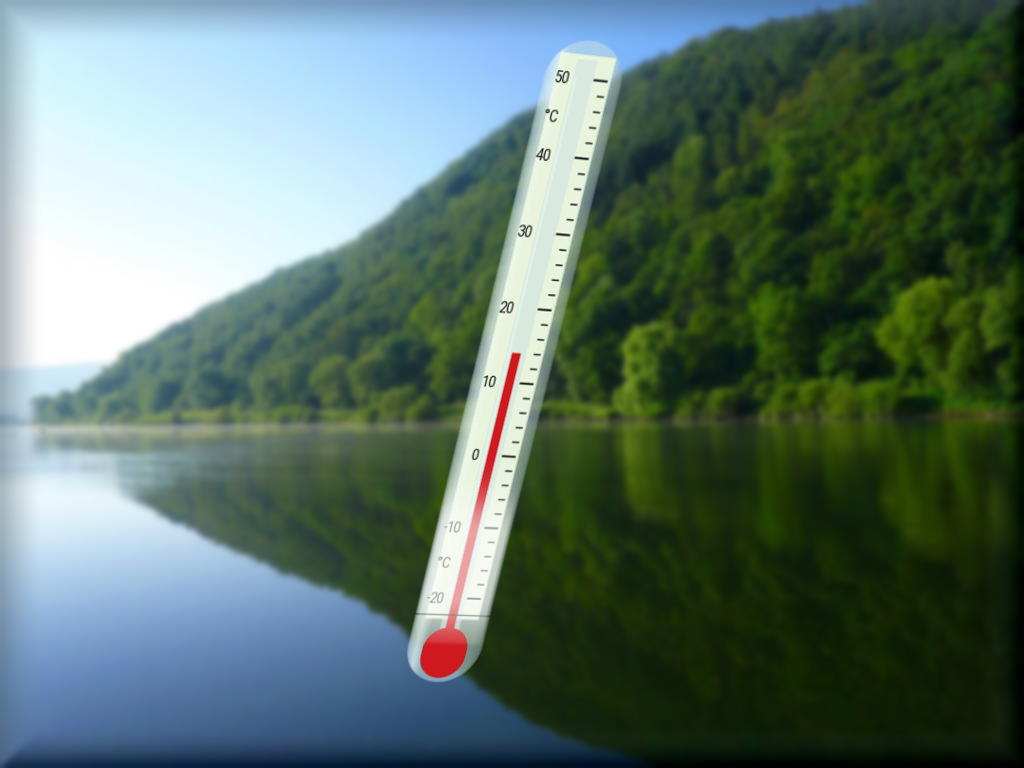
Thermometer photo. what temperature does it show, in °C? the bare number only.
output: 14
